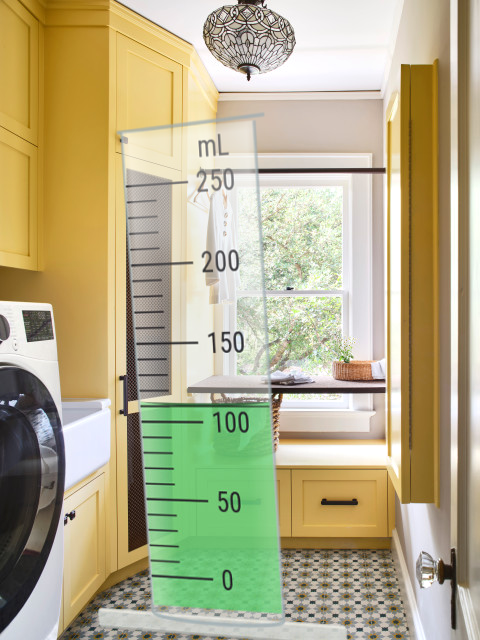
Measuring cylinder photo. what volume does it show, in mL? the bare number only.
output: 110
